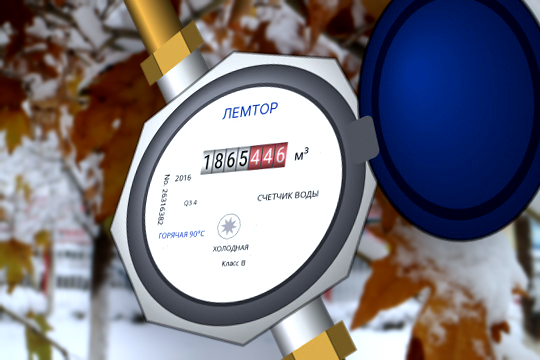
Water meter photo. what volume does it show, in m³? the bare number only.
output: 1865.446
